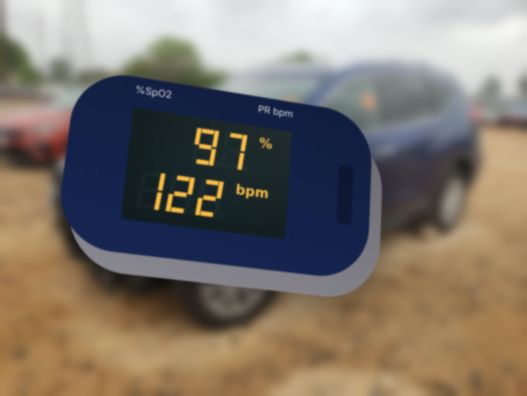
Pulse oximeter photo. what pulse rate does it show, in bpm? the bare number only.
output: 122
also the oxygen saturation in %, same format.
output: 97
